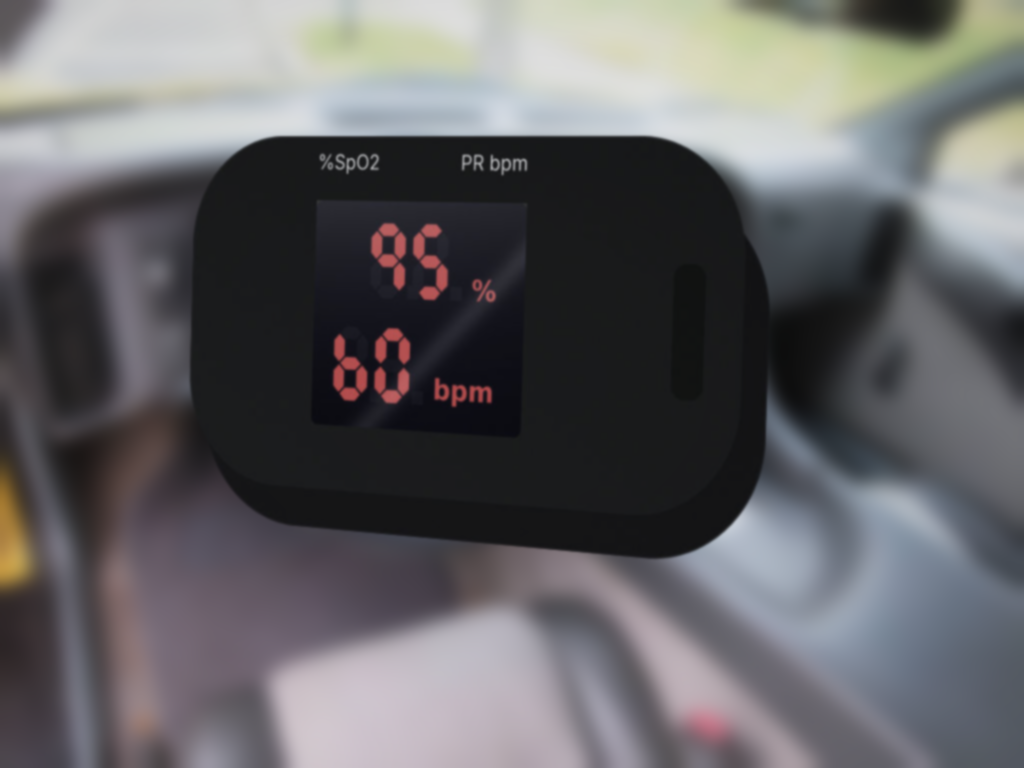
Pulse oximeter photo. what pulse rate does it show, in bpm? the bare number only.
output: 60
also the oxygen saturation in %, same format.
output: 95
